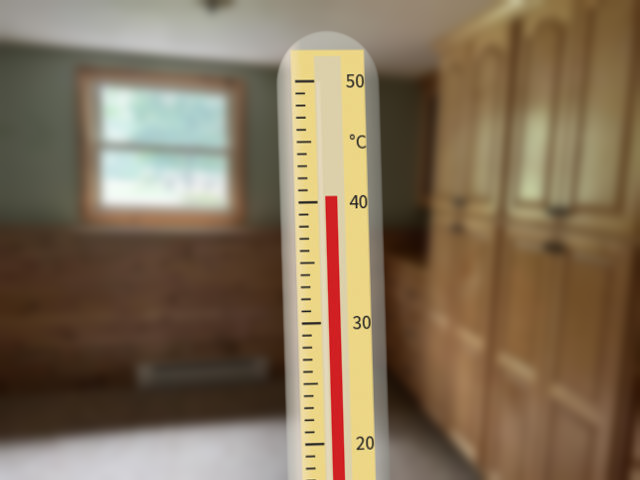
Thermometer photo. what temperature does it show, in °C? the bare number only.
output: 40.5
